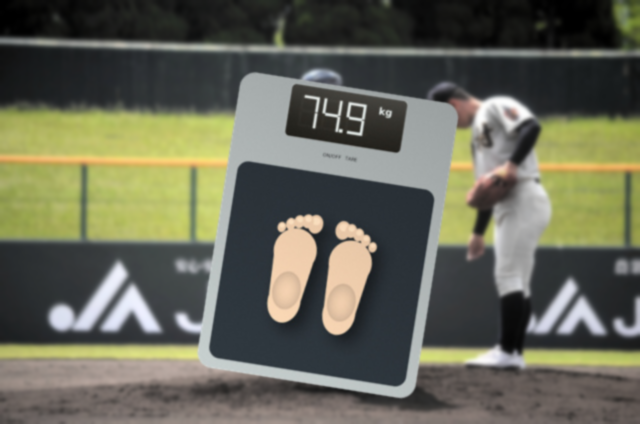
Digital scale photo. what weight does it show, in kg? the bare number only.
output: 74.9
